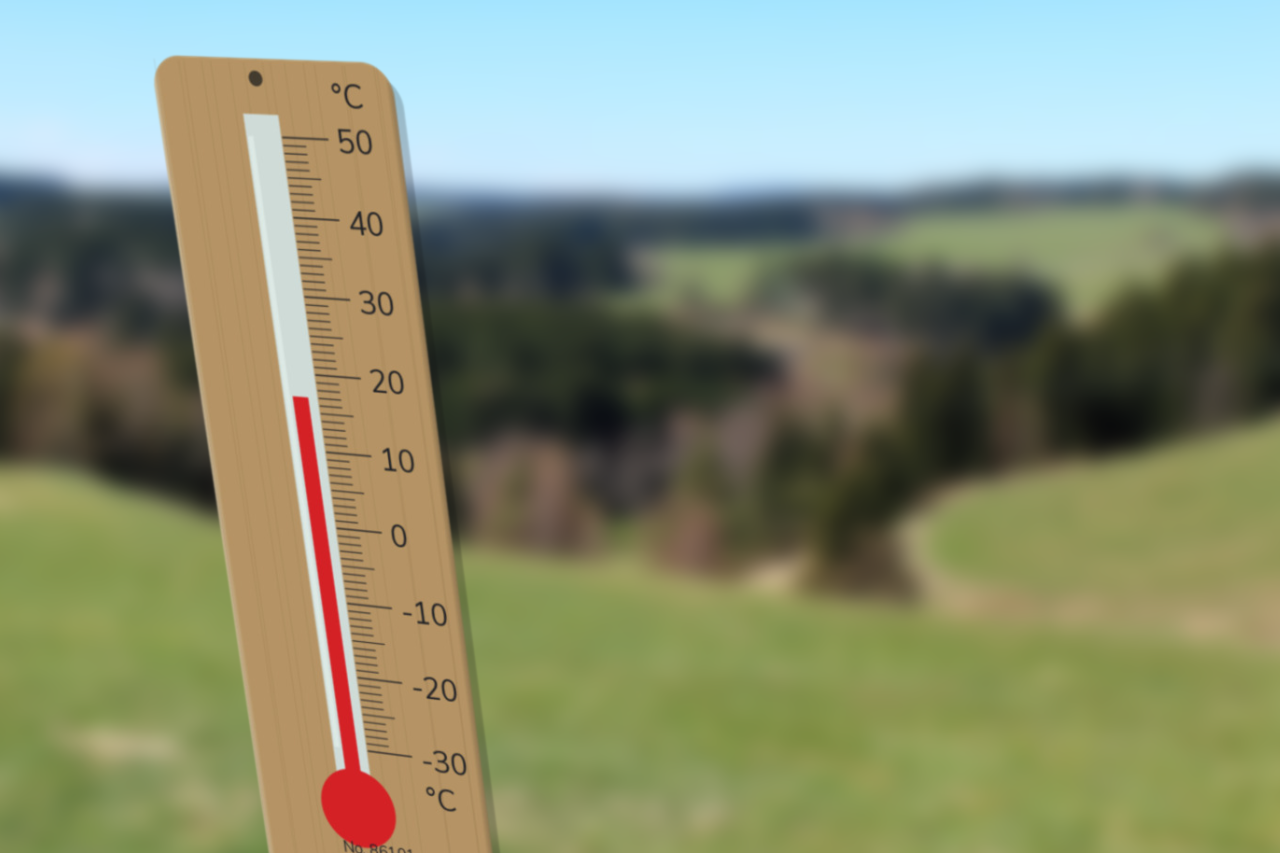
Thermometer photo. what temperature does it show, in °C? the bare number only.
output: 17
